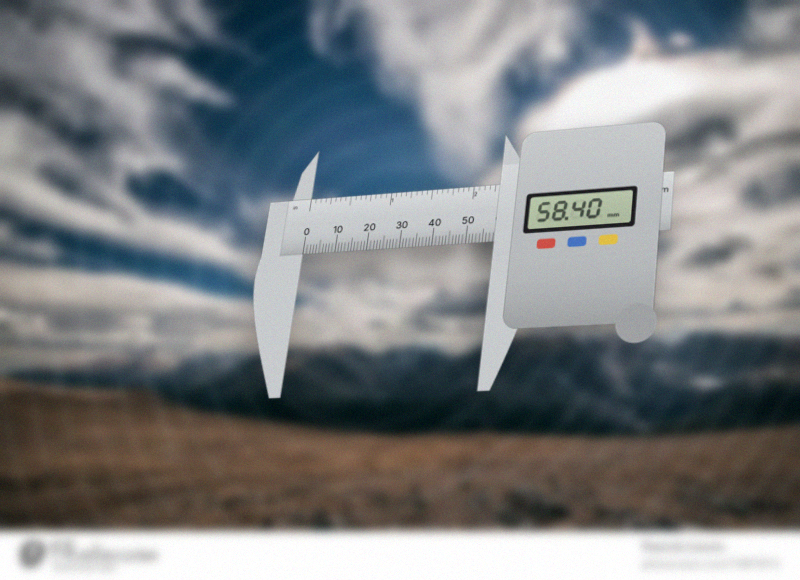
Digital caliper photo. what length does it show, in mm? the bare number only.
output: 58.40
